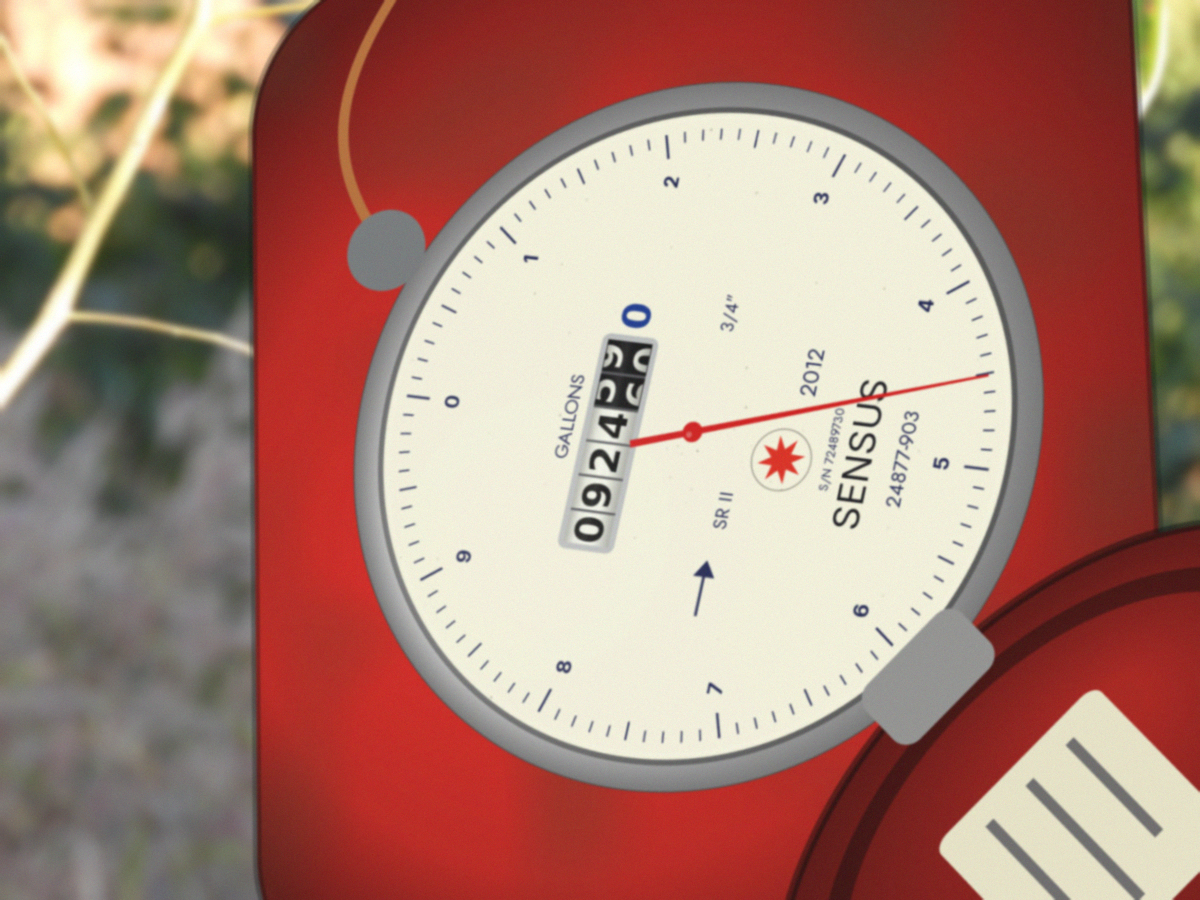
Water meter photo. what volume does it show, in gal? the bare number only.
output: 924594.5
